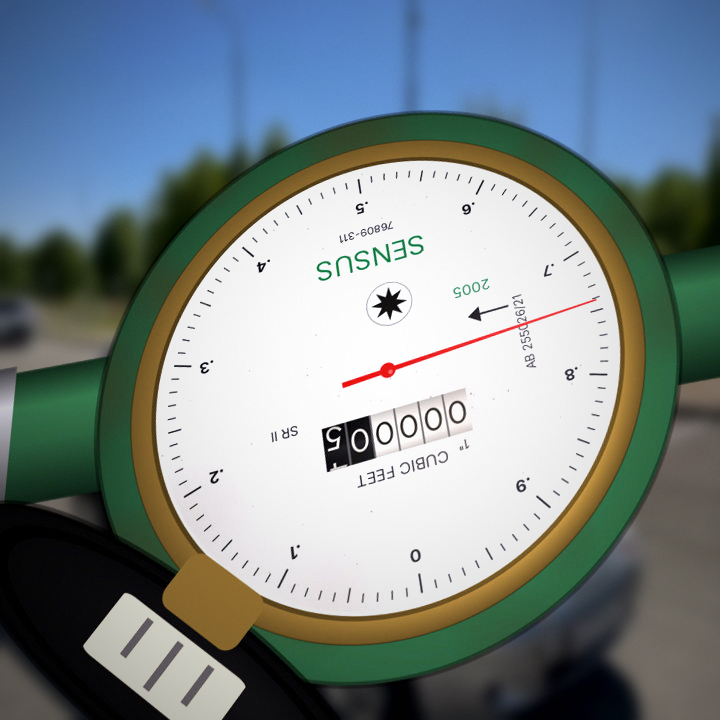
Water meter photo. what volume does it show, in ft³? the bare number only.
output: 4.74
